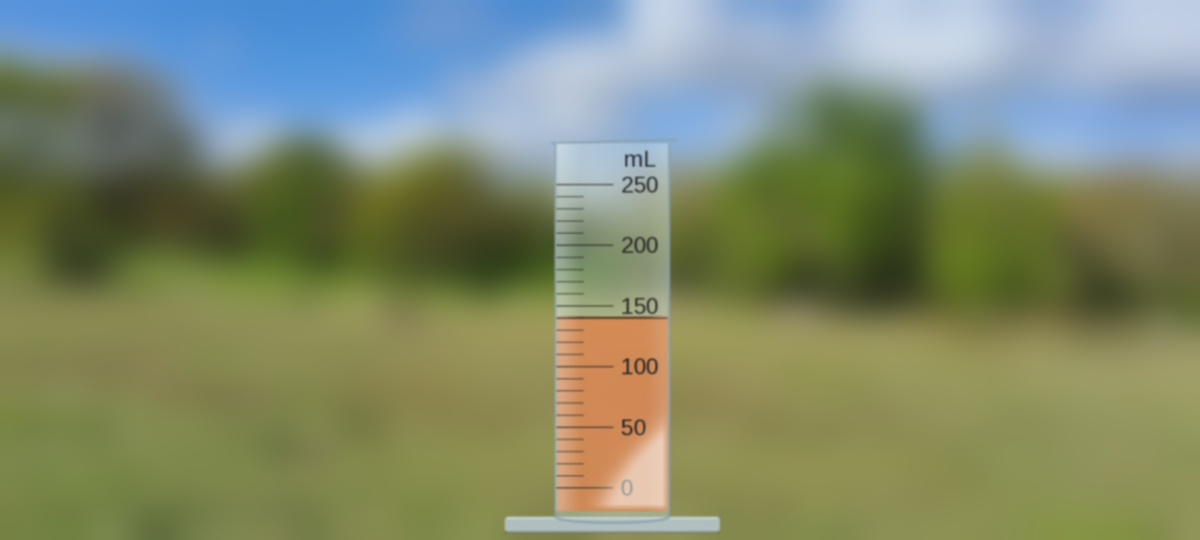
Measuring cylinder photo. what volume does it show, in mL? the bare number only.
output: 140
